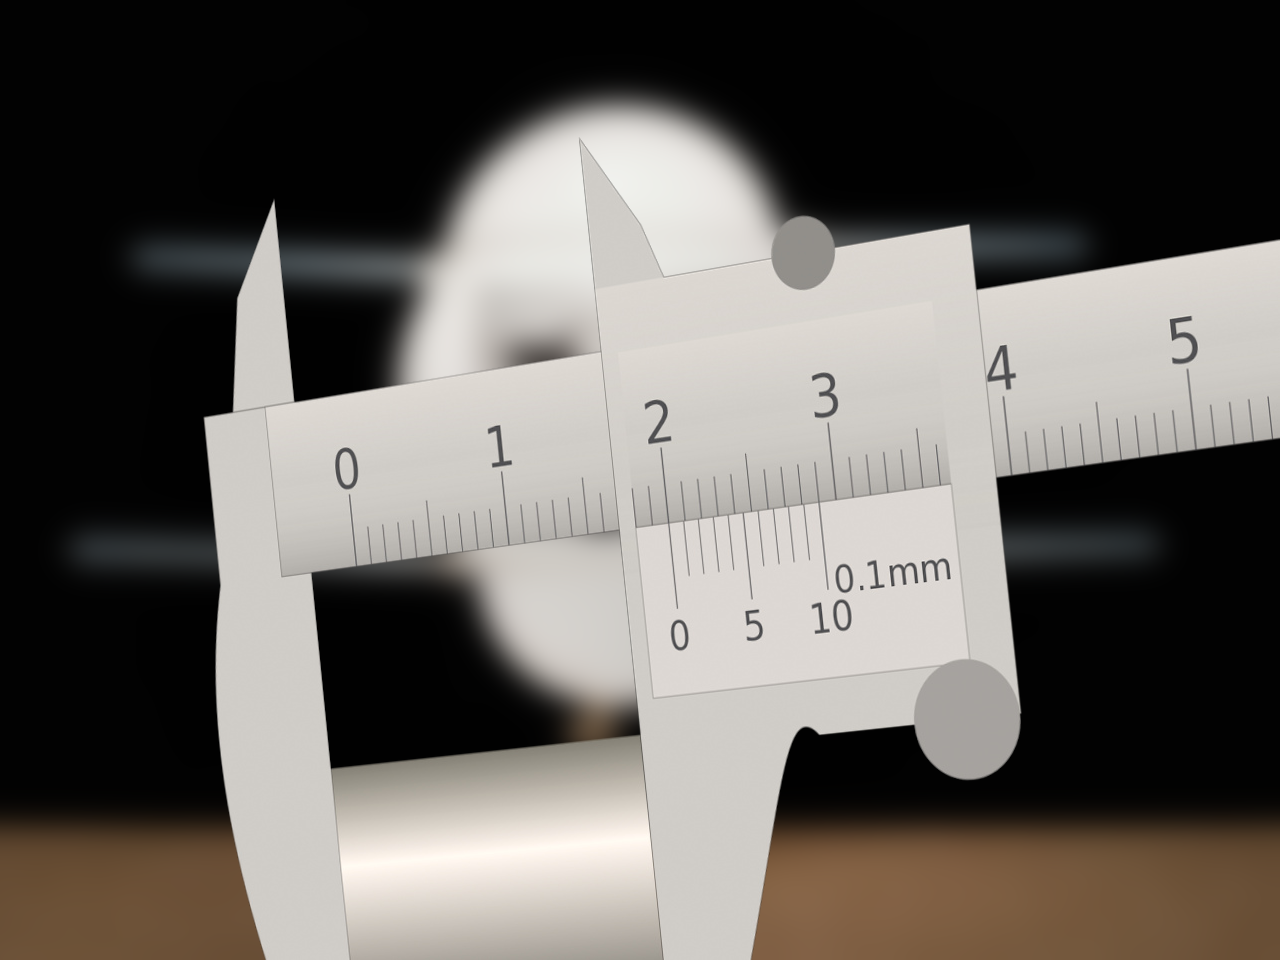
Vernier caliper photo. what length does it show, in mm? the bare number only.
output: 20.0
